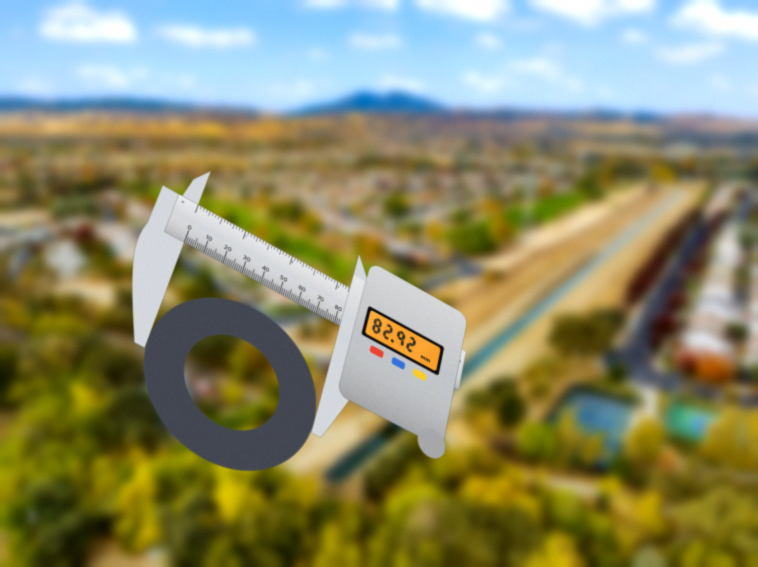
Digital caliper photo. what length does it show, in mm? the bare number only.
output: 82.92
